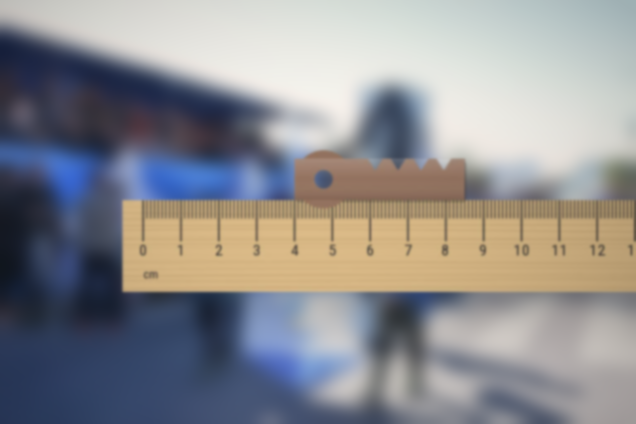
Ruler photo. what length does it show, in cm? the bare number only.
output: 4.5
